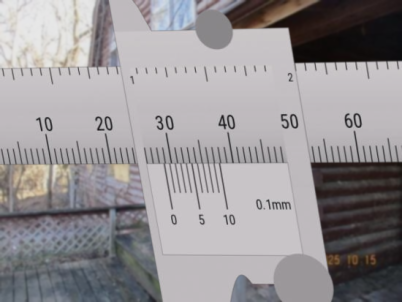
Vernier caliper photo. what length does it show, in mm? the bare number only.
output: 28.8
